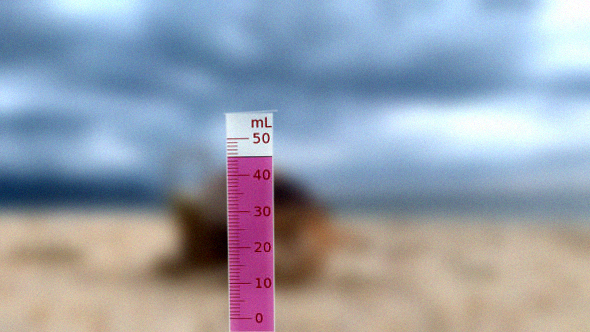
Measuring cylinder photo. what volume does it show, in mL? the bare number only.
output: 45
